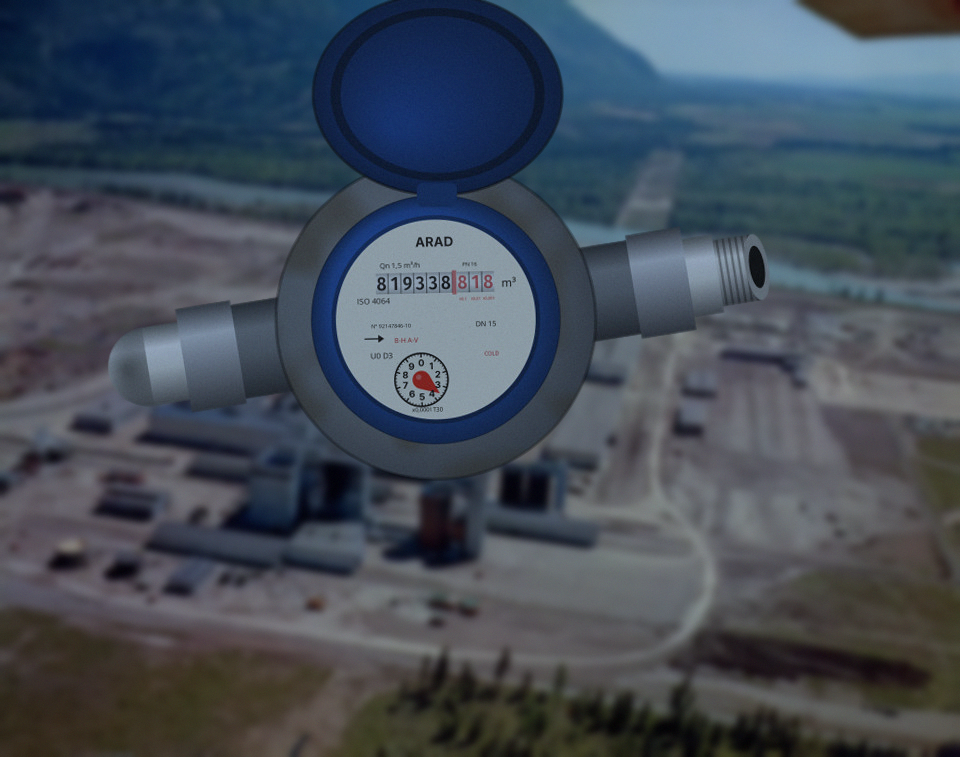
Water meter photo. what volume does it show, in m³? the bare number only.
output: 819338.8183
